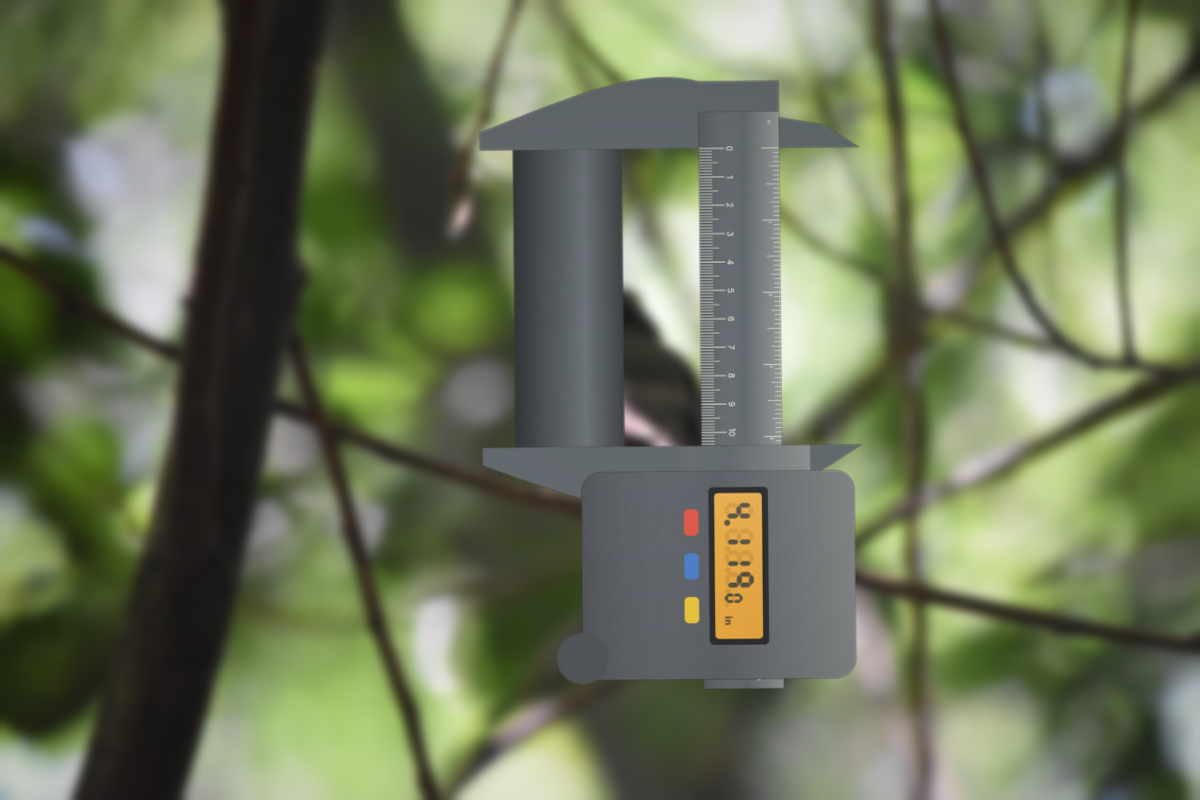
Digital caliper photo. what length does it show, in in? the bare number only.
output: 4.1190
